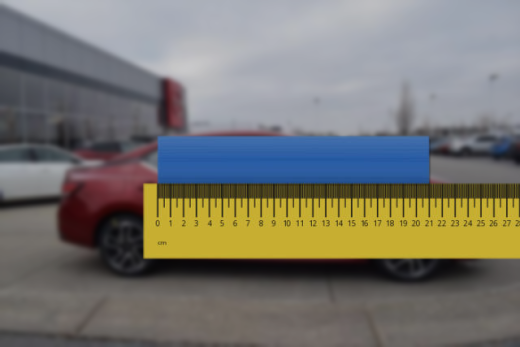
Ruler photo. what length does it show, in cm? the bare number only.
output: 21
